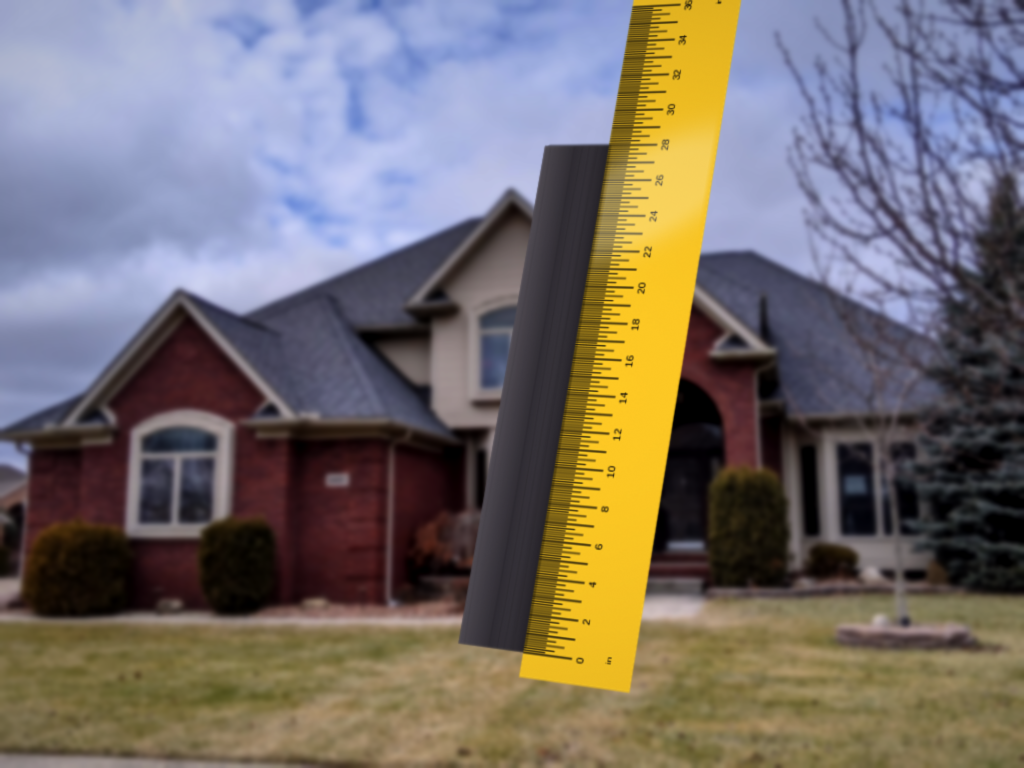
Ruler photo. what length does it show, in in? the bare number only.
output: 28
